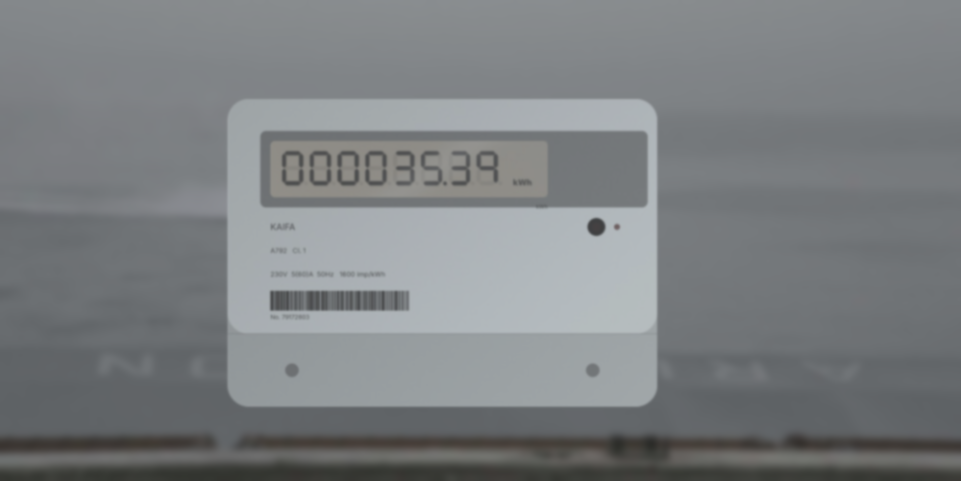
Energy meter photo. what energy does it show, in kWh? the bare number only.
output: 35.39
